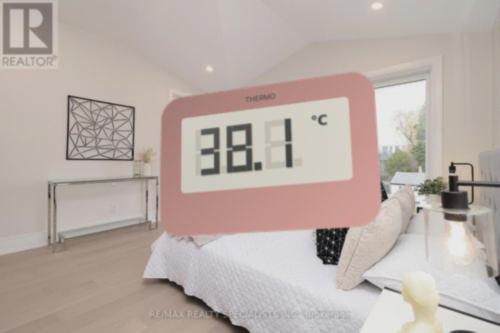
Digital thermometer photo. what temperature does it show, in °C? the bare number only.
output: 38.1
